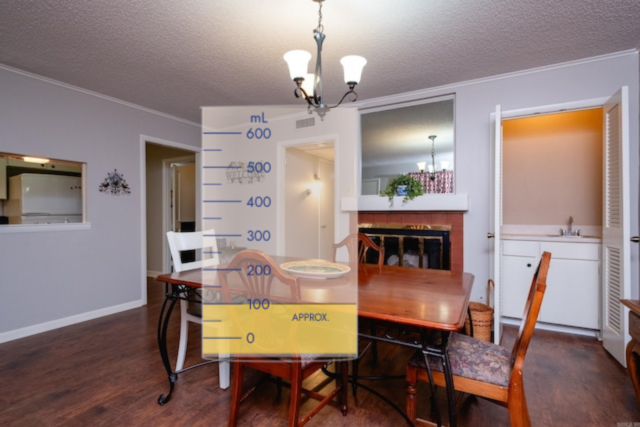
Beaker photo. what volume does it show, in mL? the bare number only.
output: 100
